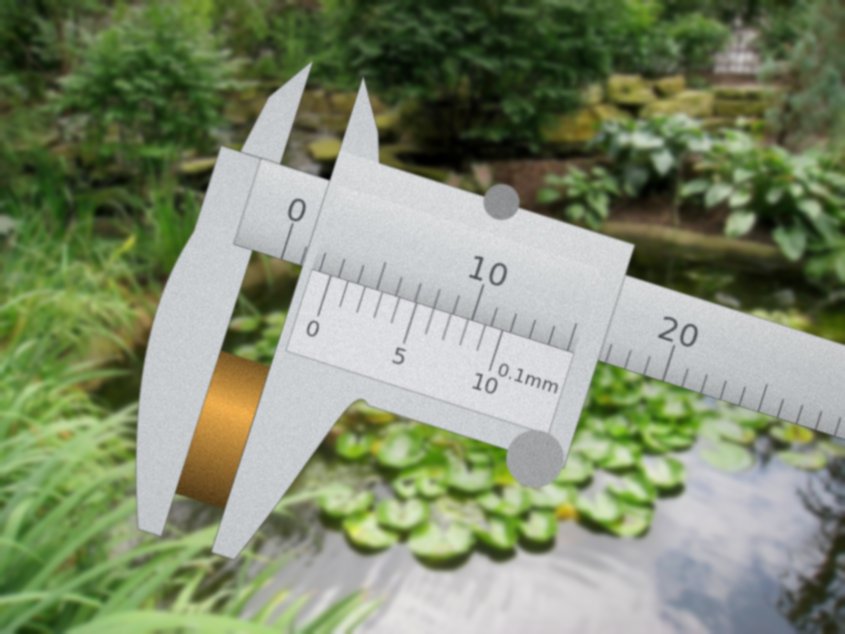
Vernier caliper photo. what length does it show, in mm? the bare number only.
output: 2.6
